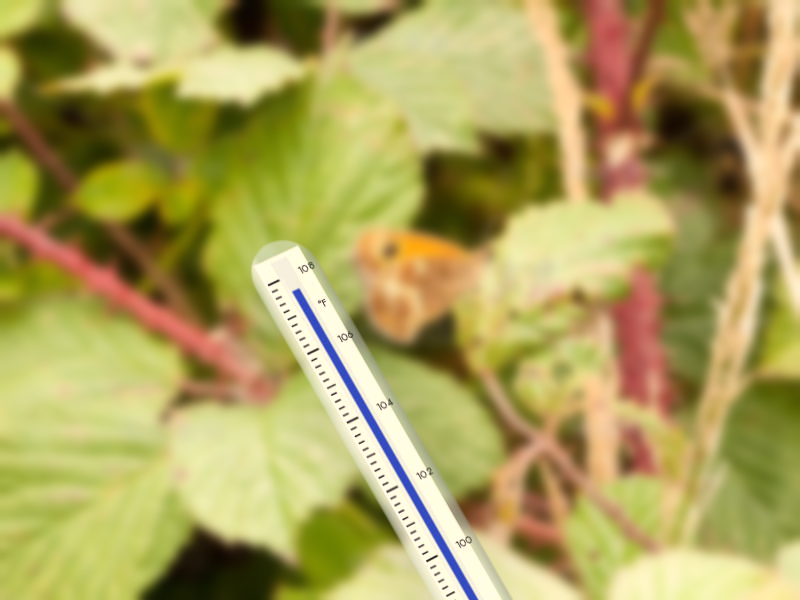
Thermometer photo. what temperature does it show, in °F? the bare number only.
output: 107.6
